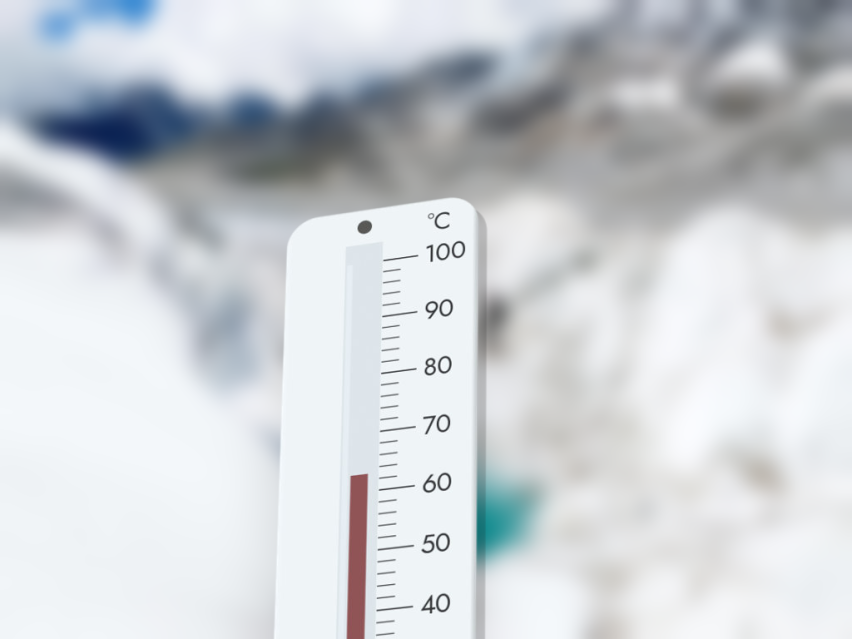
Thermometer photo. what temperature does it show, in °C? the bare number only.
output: 63
